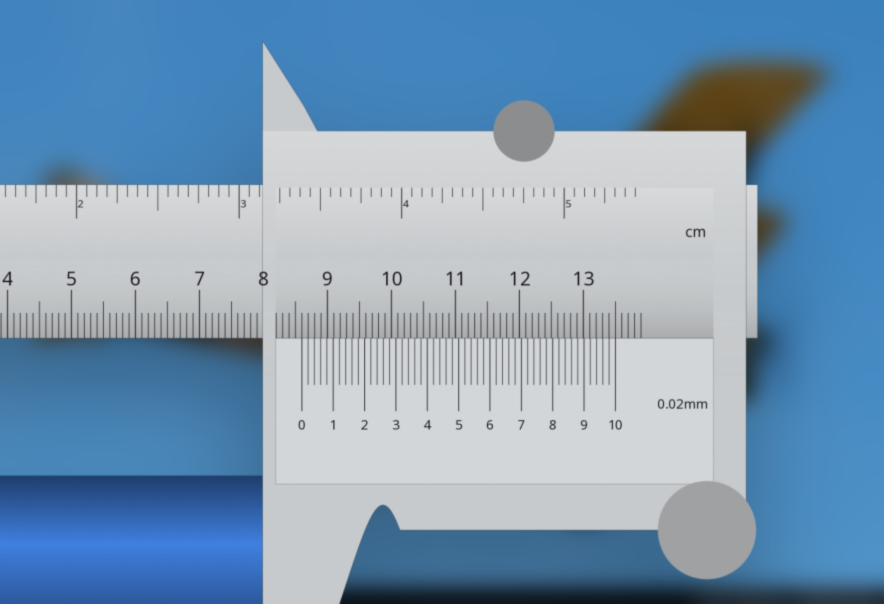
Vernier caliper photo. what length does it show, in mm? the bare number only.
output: 86.0
